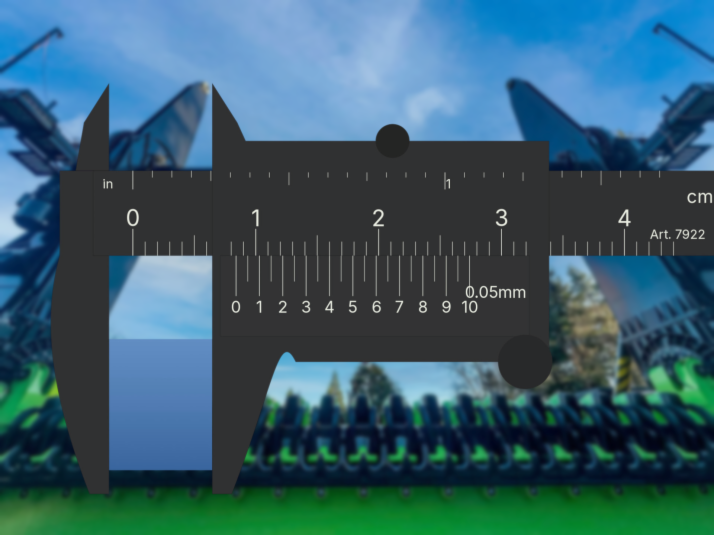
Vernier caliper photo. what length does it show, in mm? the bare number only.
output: 8.4
